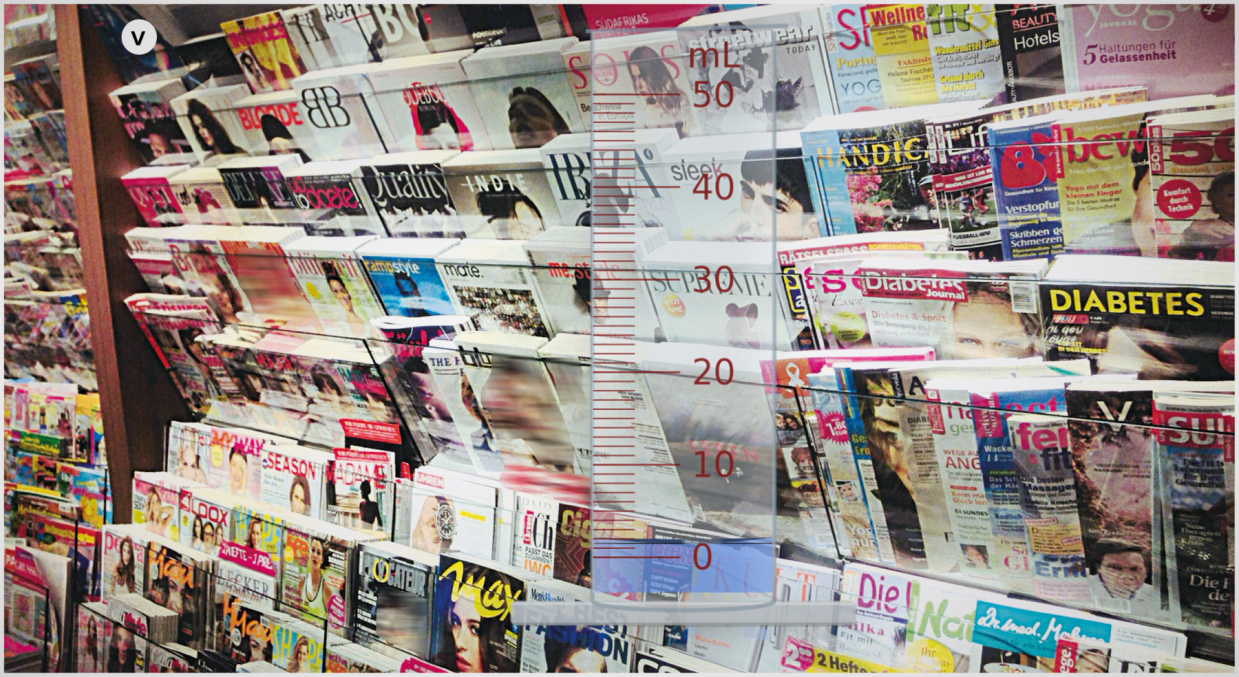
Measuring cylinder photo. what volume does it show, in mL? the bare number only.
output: 1.5
